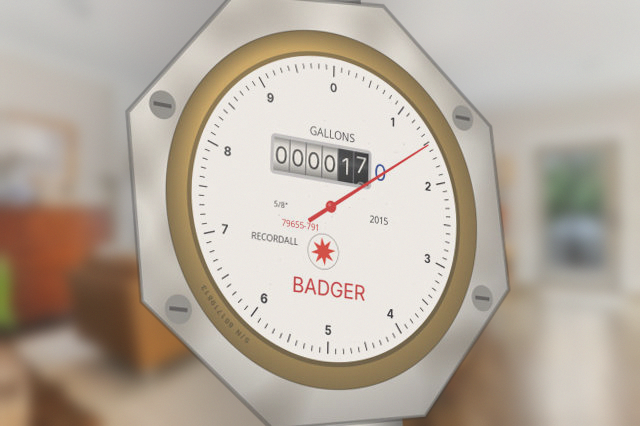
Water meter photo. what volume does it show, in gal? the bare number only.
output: 171.5
